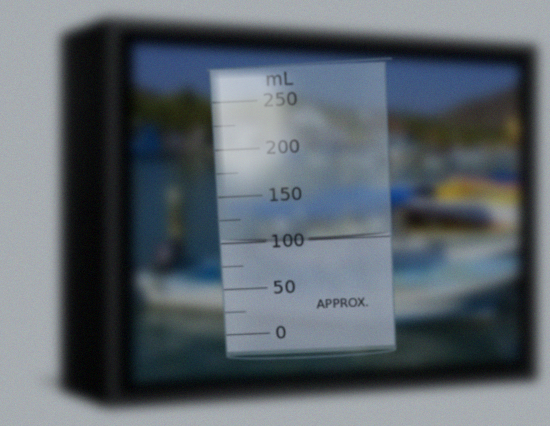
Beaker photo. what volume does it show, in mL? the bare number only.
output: 100
